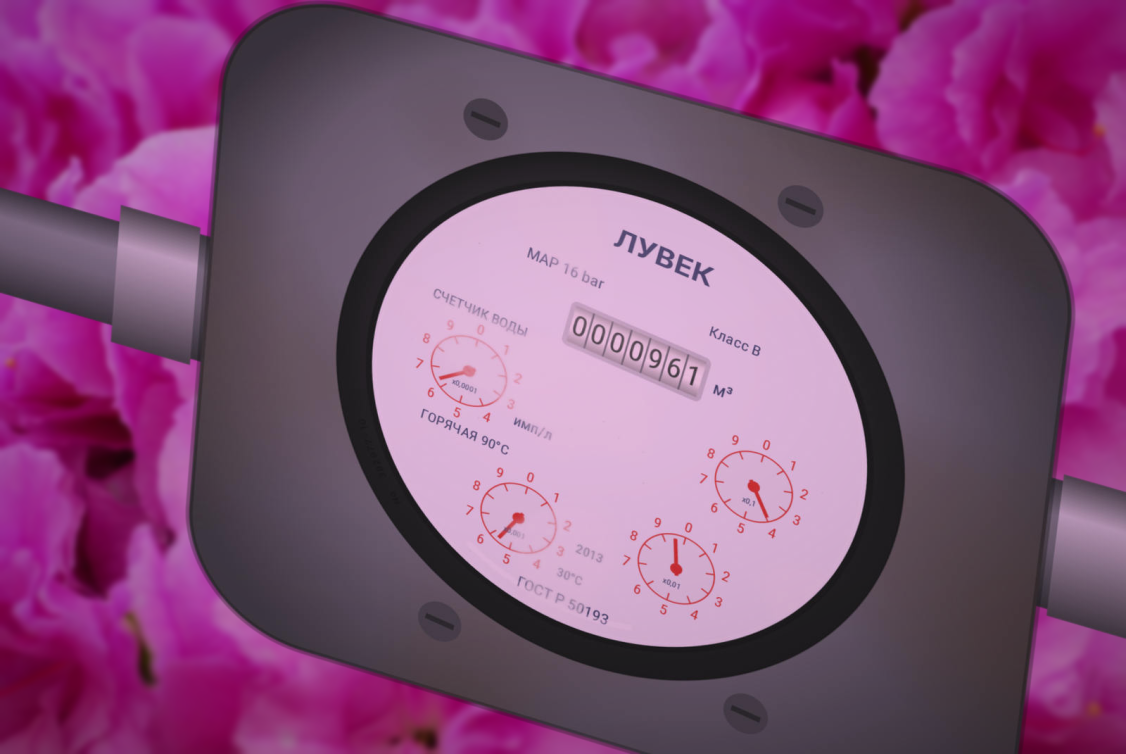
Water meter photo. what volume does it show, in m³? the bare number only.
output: 961.3956
